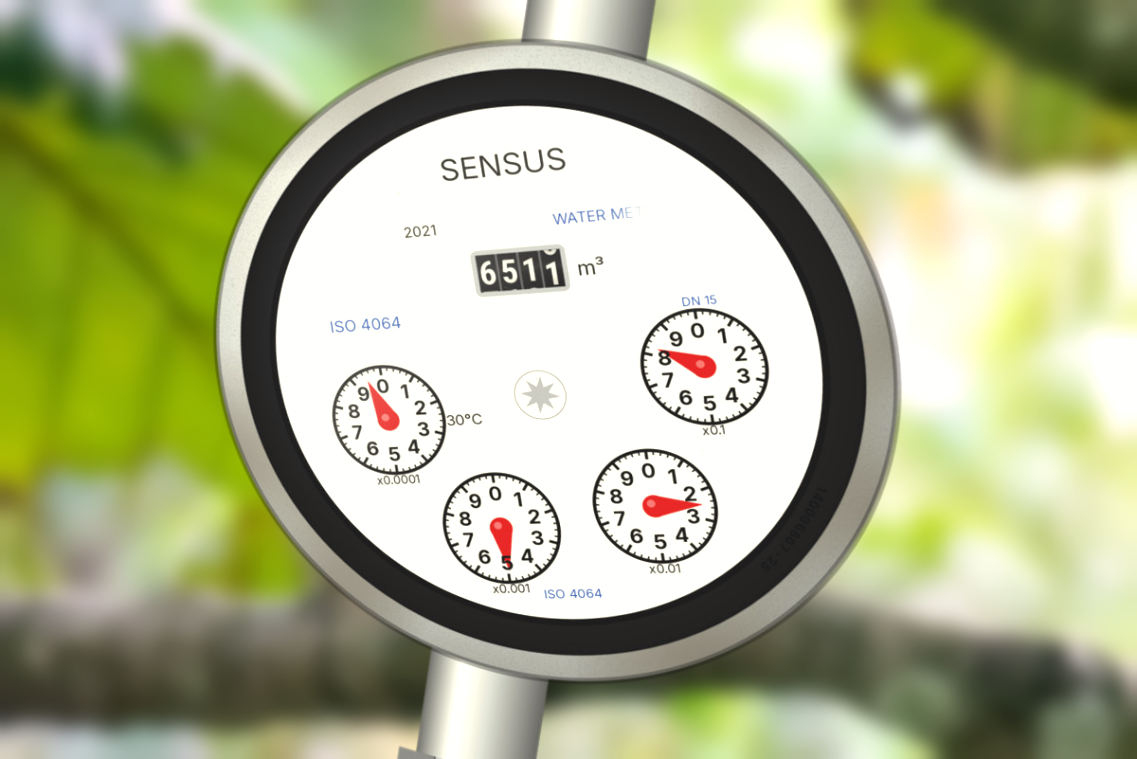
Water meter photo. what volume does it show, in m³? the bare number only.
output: 6510.8249
